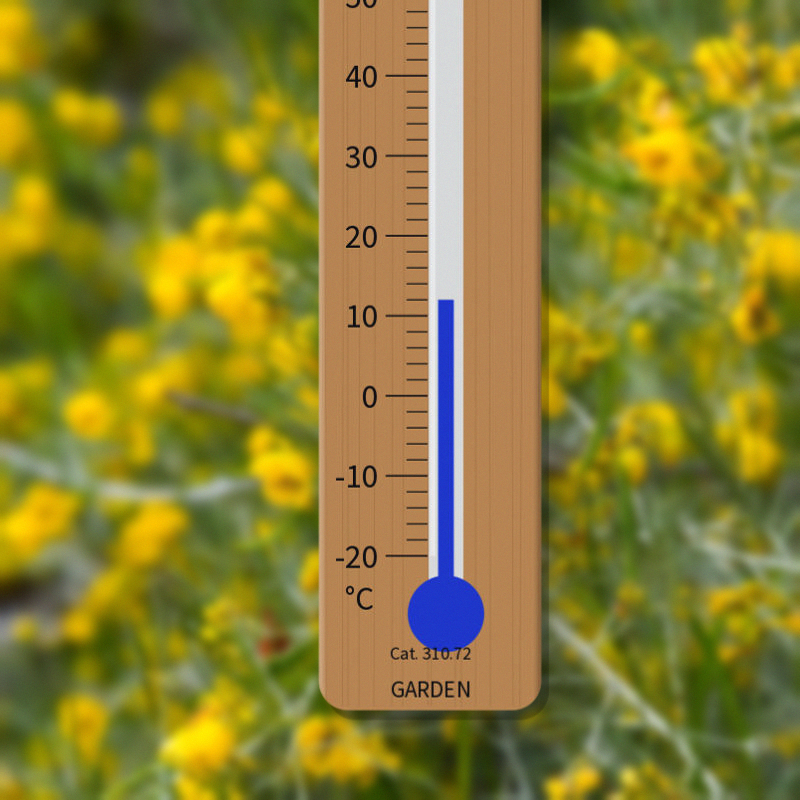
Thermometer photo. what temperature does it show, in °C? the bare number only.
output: 12
